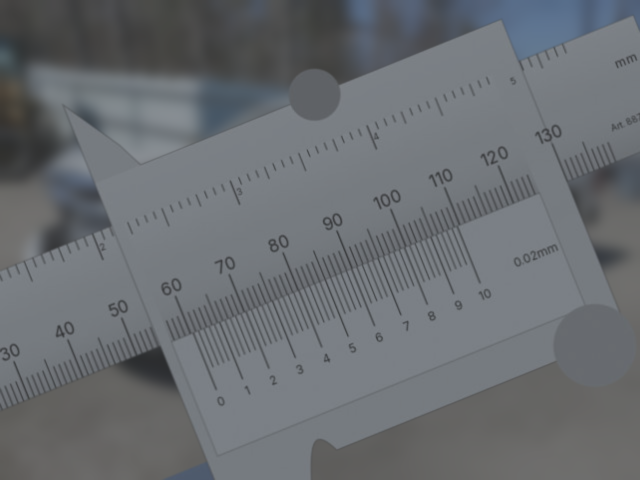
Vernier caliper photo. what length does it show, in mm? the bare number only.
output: 60.5
